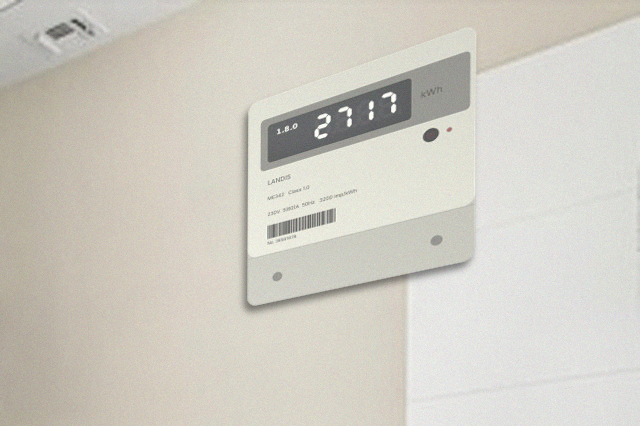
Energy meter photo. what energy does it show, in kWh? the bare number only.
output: 2717
